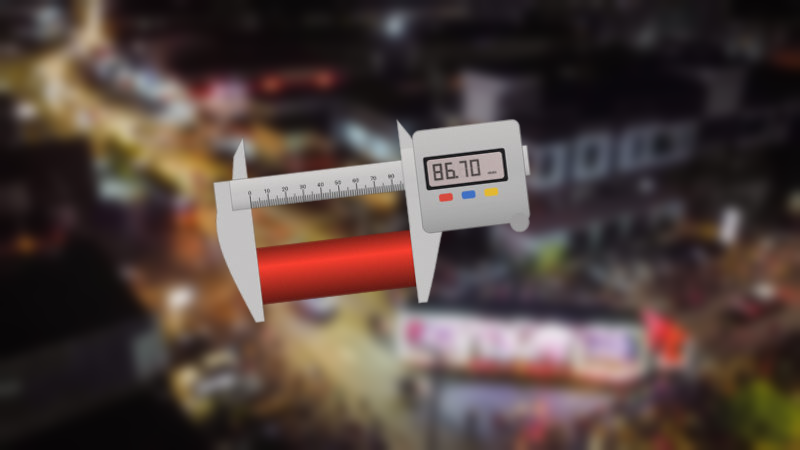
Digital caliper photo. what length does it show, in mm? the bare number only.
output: 86.70
